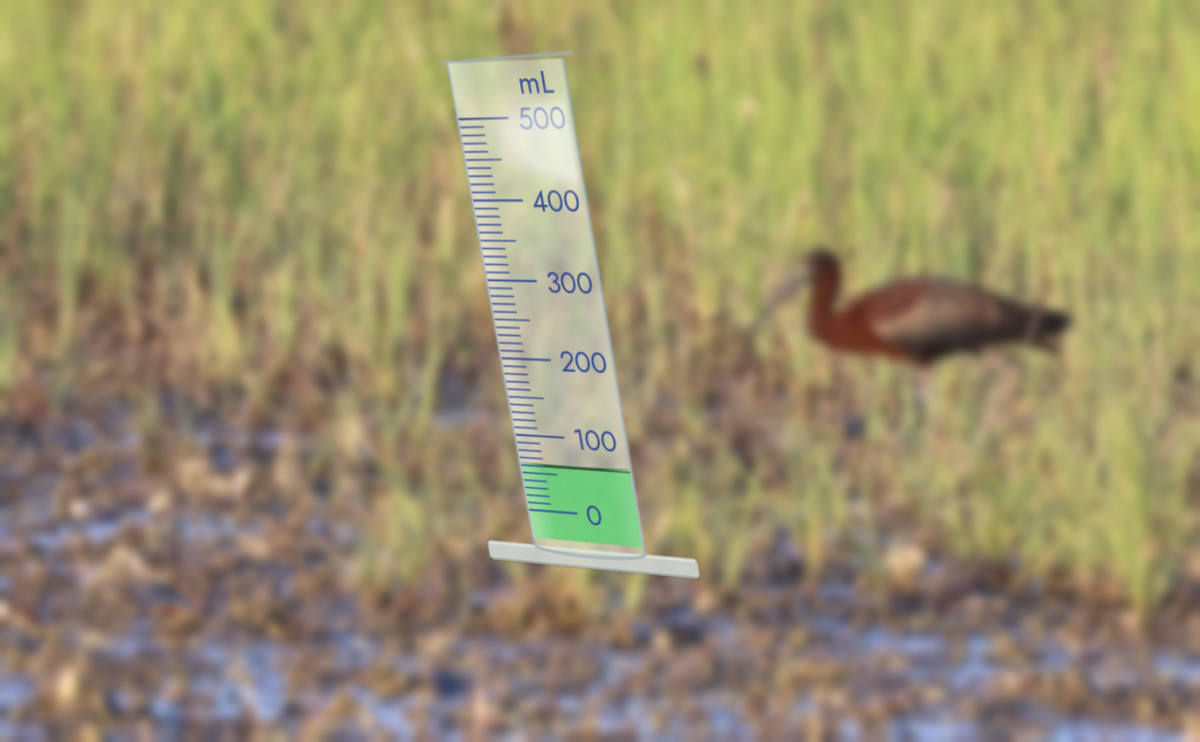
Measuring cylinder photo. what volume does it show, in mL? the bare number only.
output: 60
